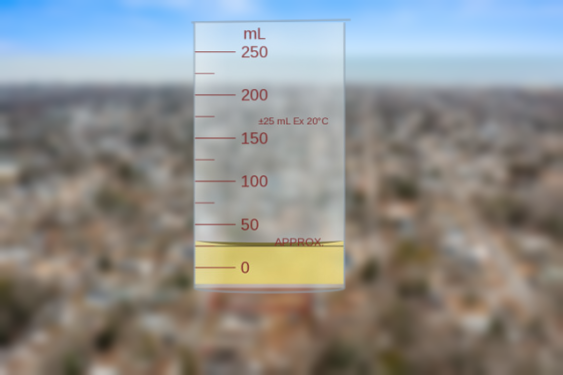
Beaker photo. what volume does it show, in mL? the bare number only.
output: 25
